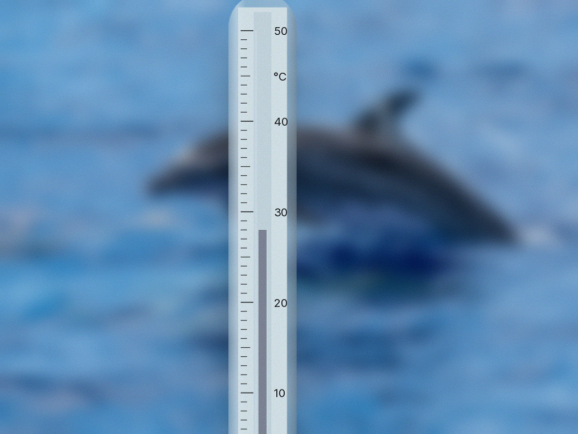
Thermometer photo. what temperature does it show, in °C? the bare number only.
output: 28
